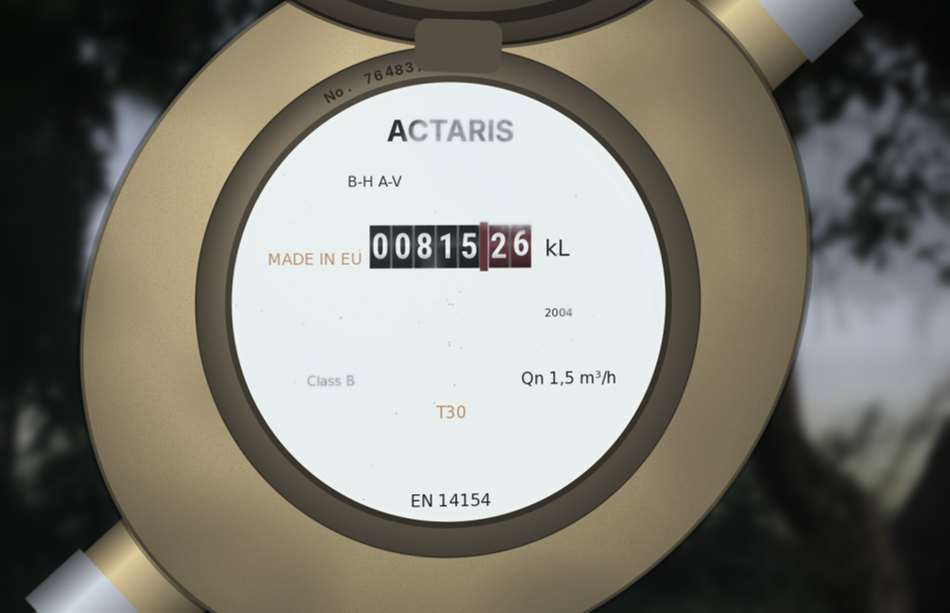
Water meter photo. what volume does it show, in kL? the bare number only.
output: 815.26
